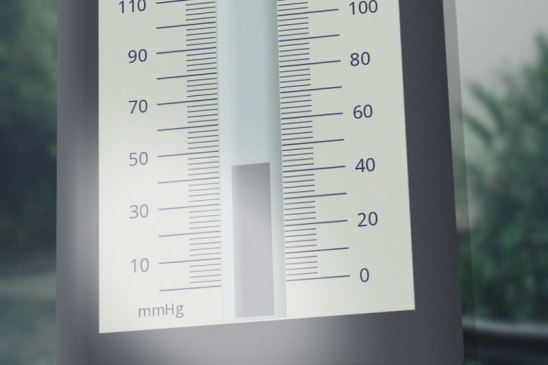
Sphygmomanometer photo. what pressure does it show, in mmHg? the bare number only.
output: 44
